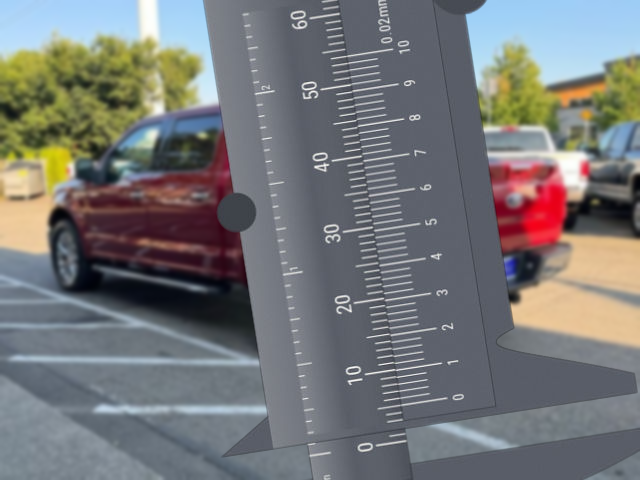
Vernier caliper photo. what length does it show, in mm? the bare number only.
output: 5.0
